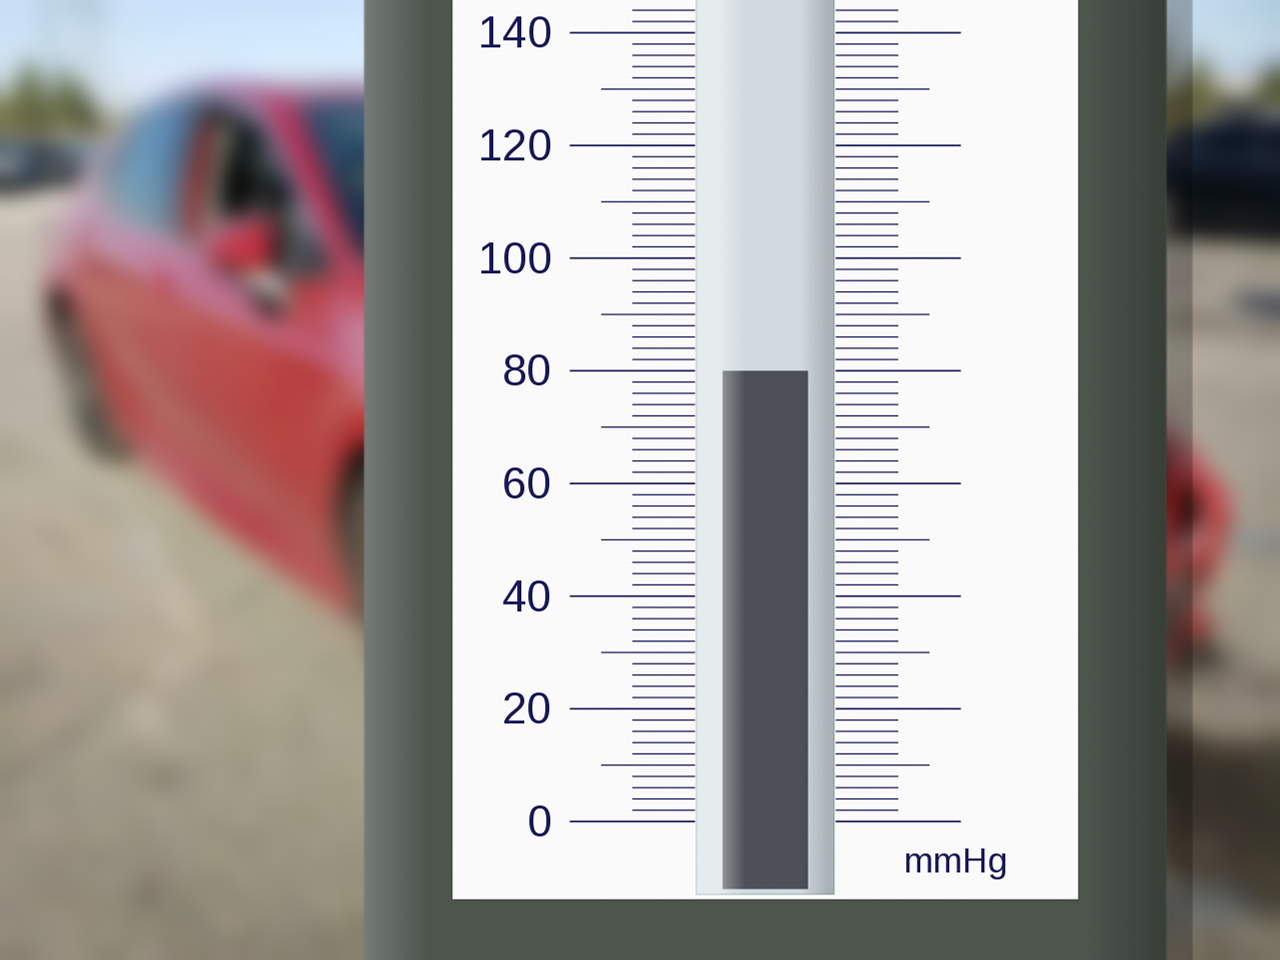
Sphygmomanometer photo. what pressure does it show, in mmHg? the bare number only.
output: 80
